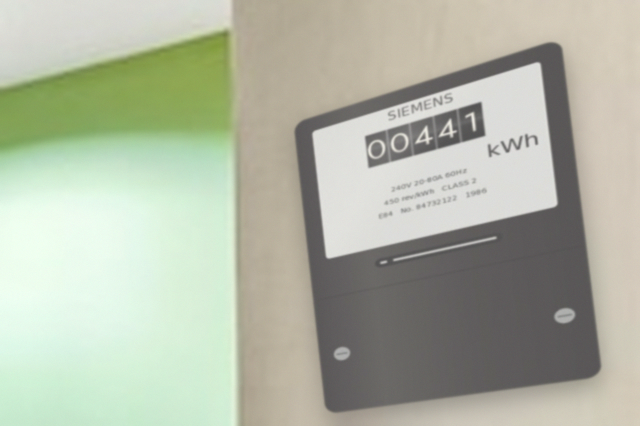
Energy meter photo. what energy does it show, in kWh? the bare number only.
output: 441
